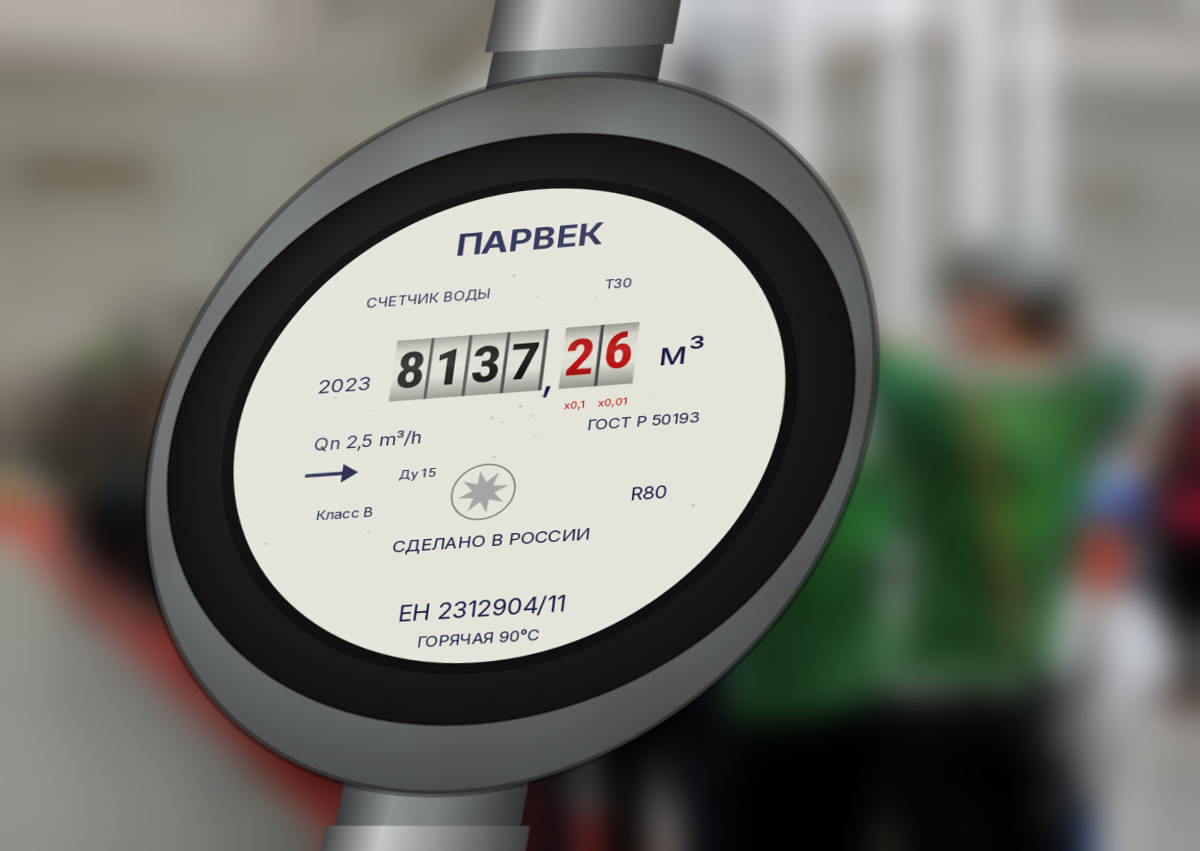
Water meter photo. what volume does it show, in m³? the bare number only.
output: 8137.26
